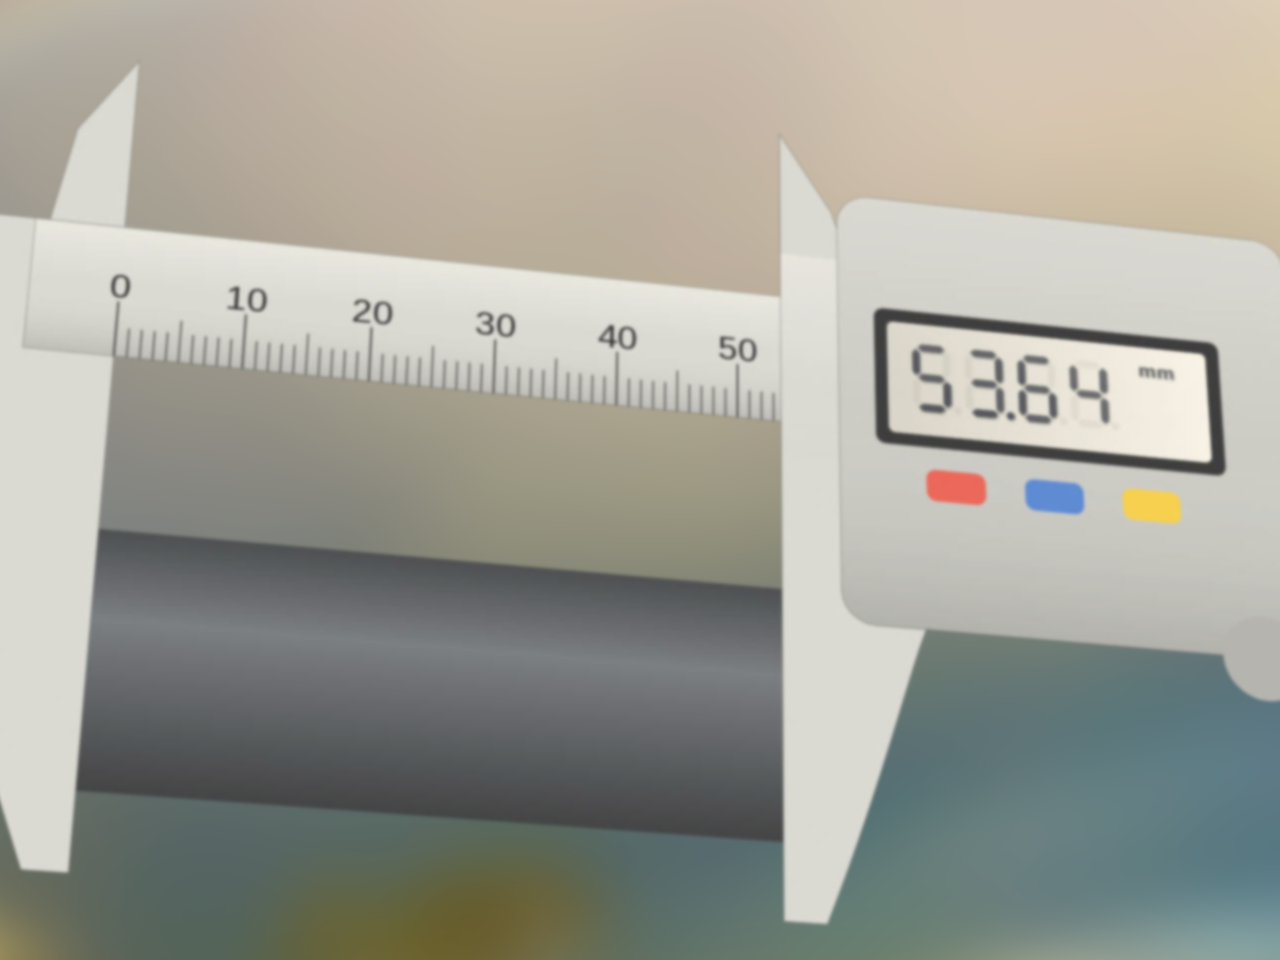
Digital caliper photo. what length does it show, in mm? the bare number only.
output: 53.64
